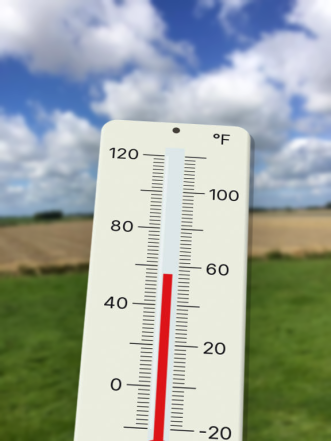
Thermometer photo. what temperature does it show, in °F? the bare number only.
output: 56
